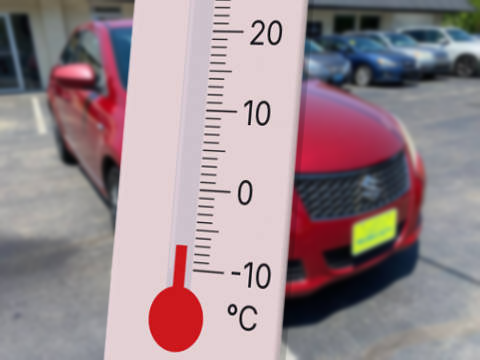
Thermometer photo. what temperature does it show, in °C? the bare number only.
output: -7
